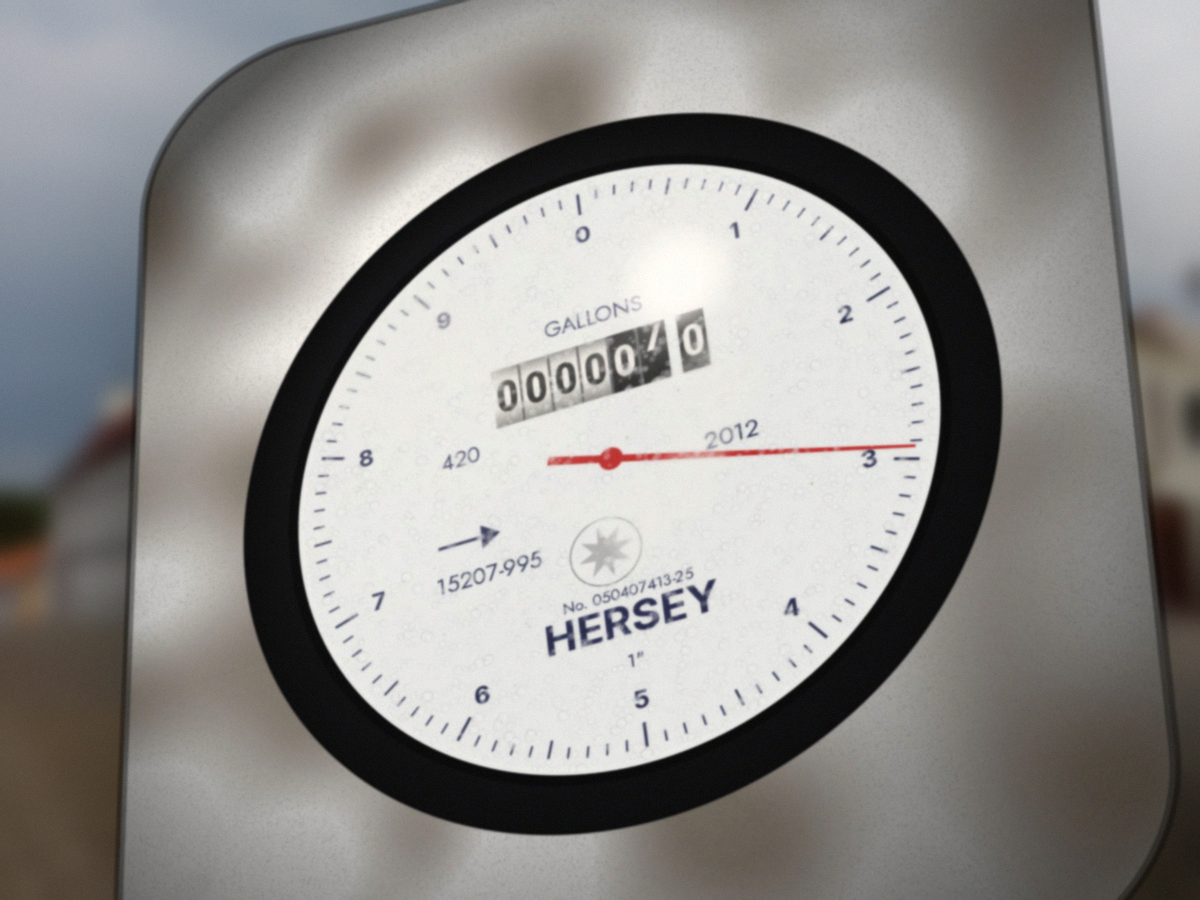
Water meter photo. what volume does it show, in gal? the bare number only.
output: 72.9
